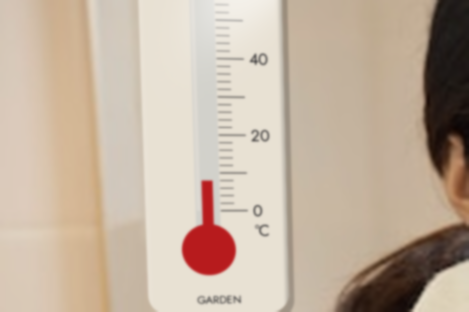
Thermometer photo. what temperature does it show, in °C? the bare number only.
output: 8
